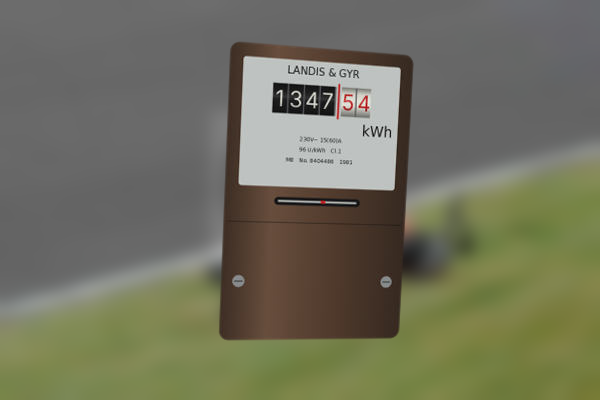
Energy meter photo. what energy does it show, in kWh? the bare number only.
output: 1347.54
